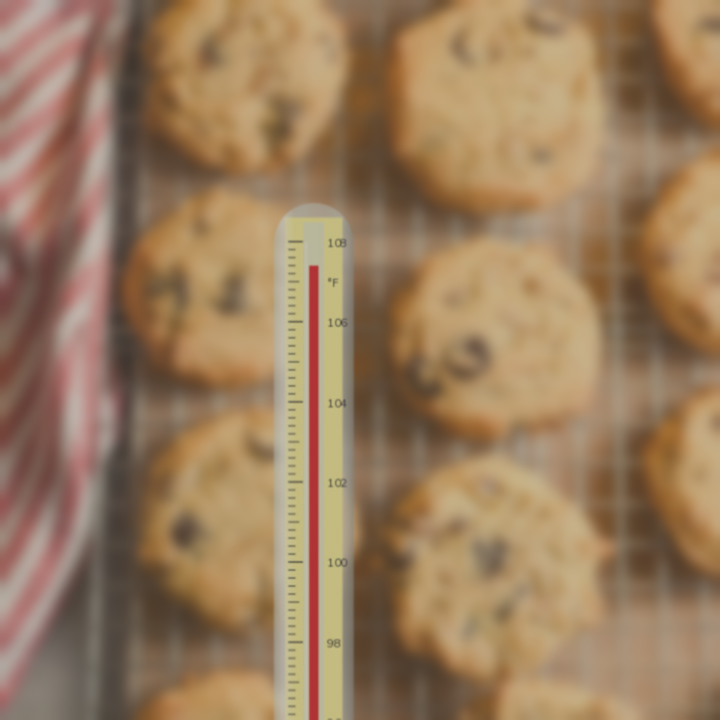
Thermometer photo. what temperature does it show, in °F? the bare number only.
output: 107.4
